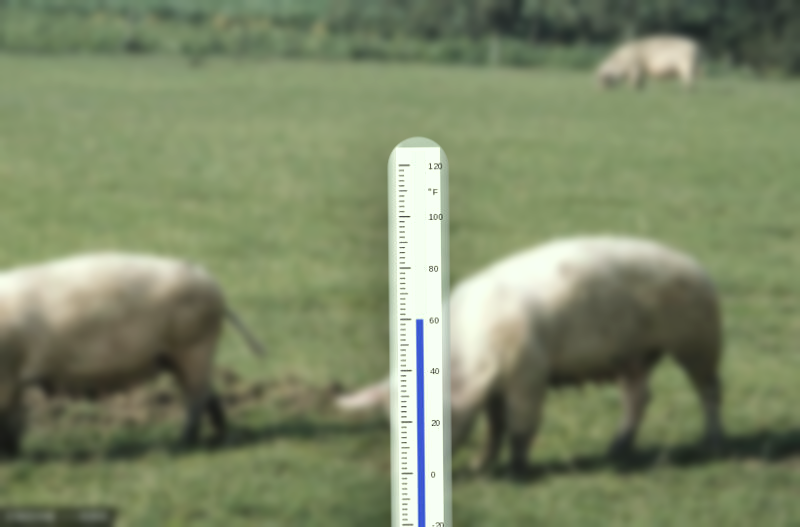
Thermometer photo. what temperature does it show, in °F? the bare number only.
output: 60
